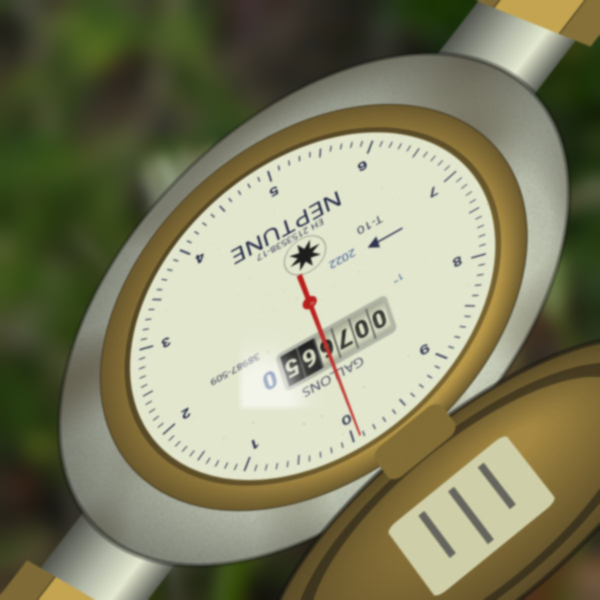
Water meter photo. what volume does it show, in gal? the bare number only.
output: 76649.9
